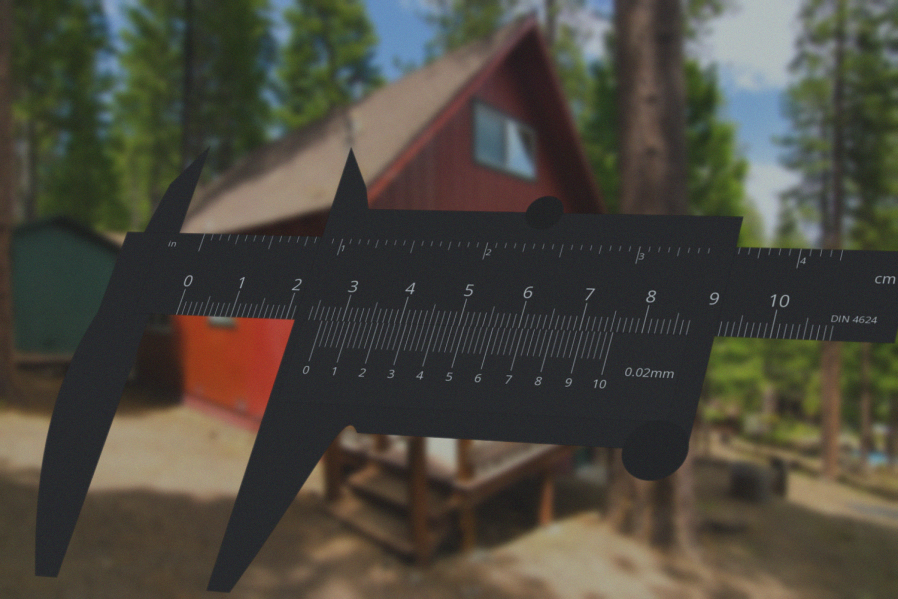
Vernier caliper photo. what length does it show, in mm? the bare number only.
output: 26.4
